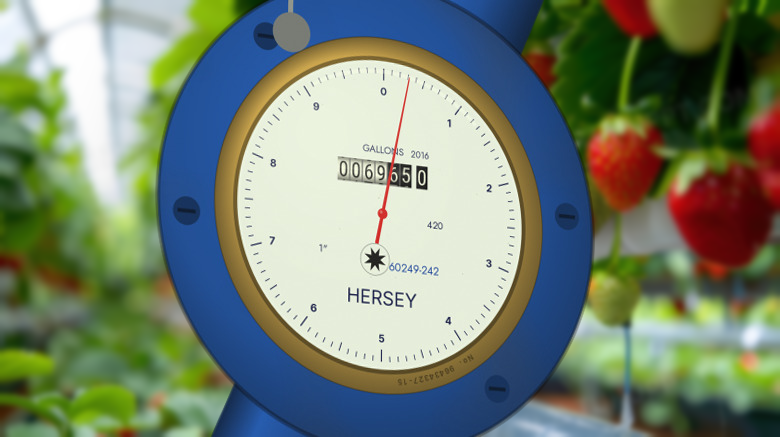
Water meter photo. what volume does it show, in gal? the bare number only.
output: 69650.3
